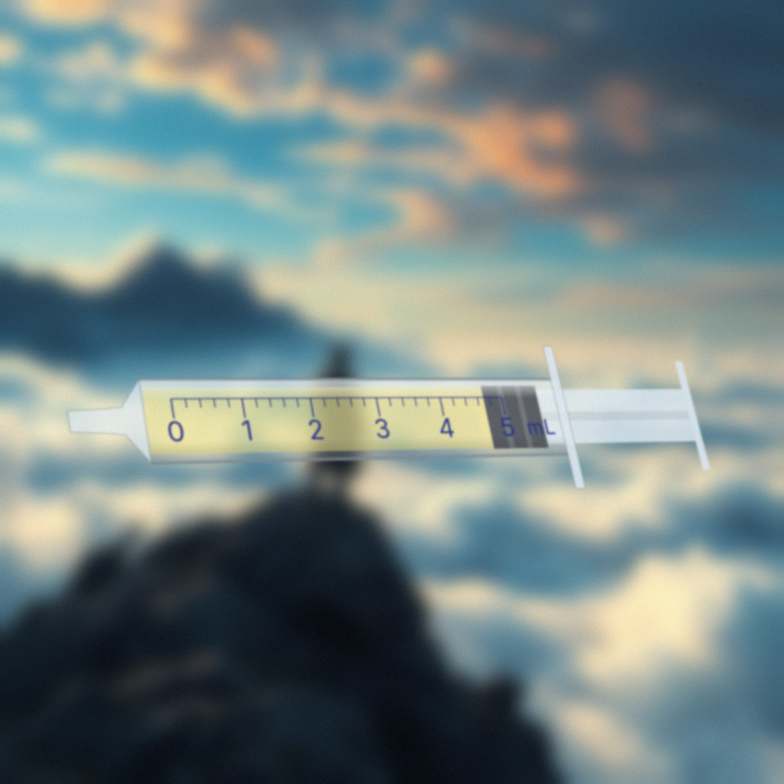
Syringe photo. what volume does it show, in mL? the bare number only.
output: 4.7
